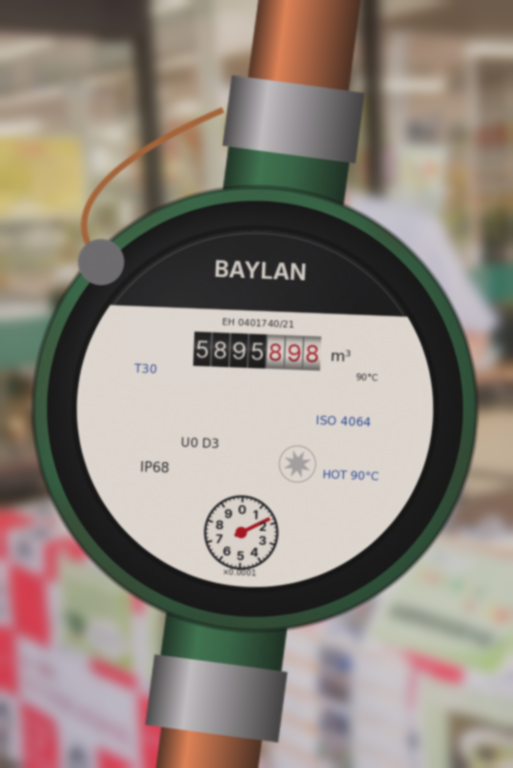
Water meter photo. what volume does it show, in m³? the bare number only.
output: 5895.8981
